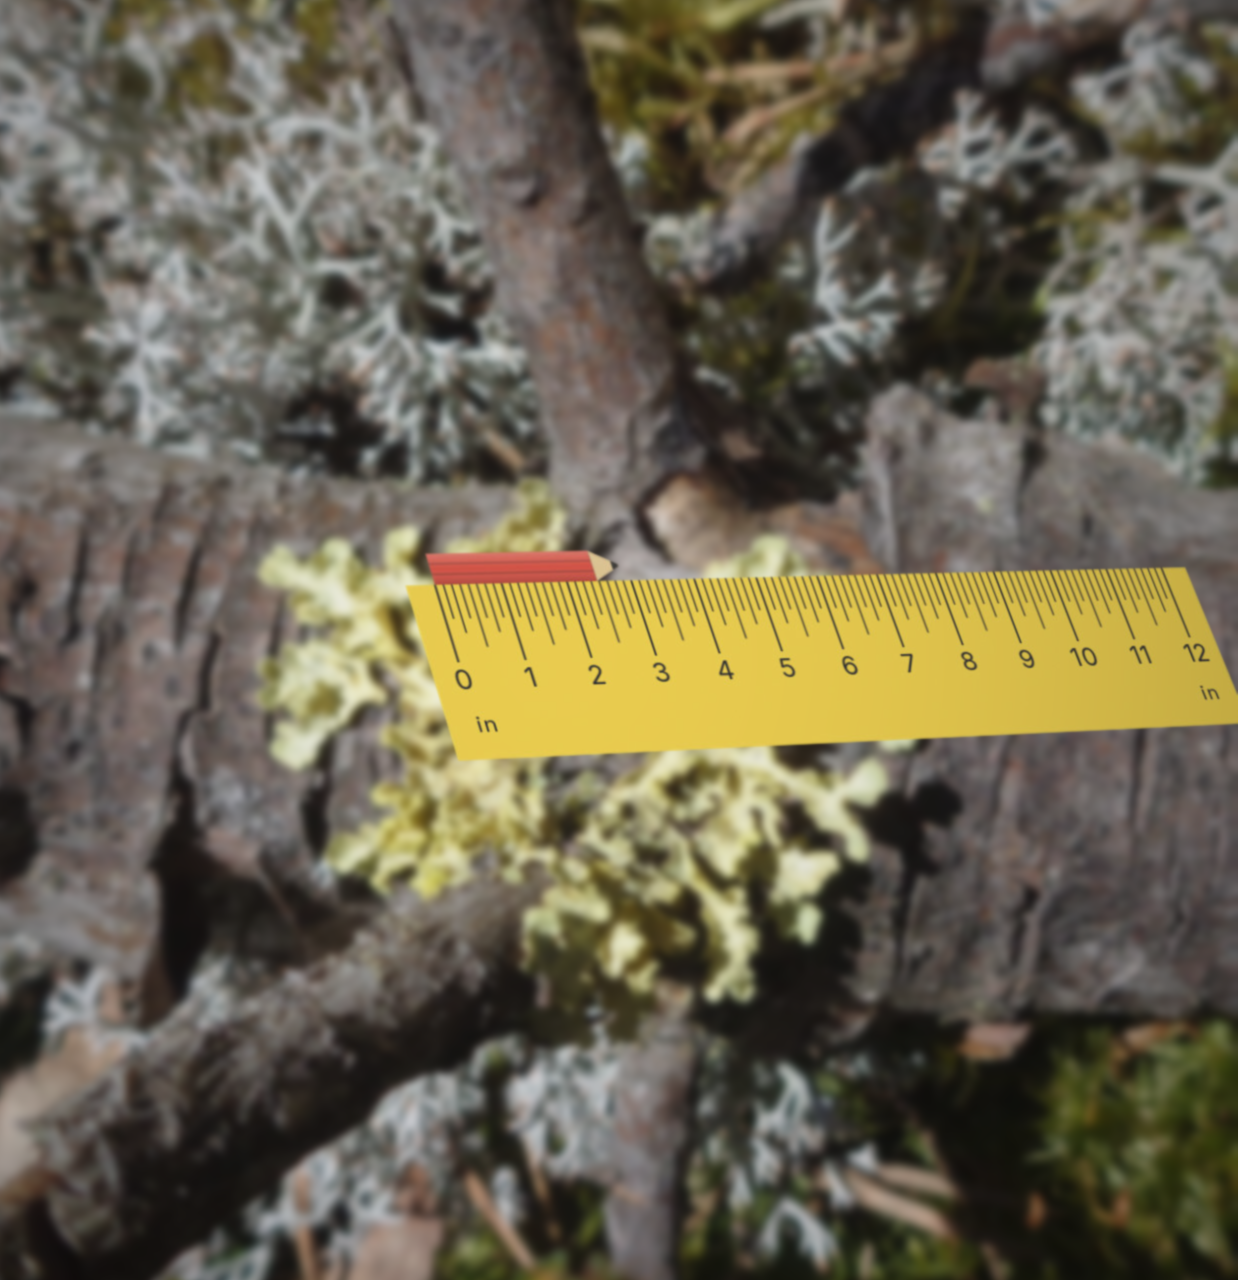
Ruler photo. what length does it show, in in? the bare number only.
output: 2.875
